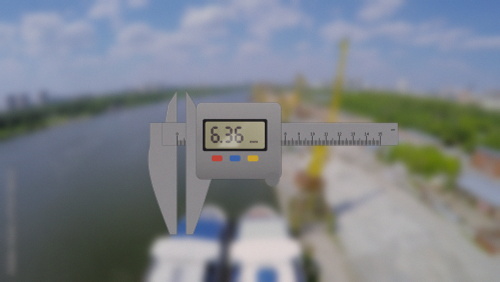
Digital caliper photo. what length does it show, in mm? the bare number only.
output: 6.36
